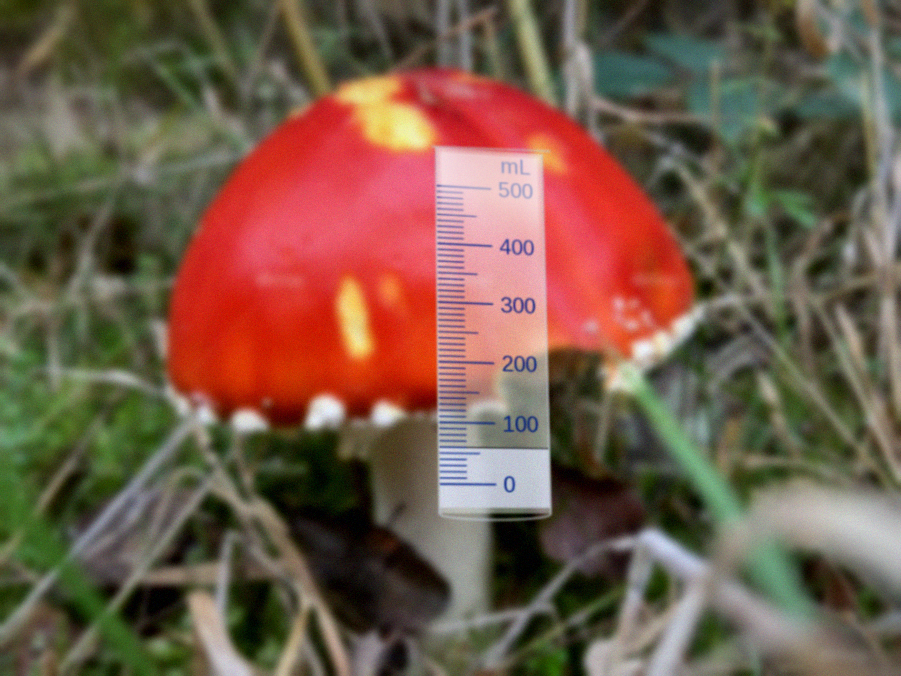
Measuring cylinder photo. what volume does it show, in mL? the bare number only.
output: 60
